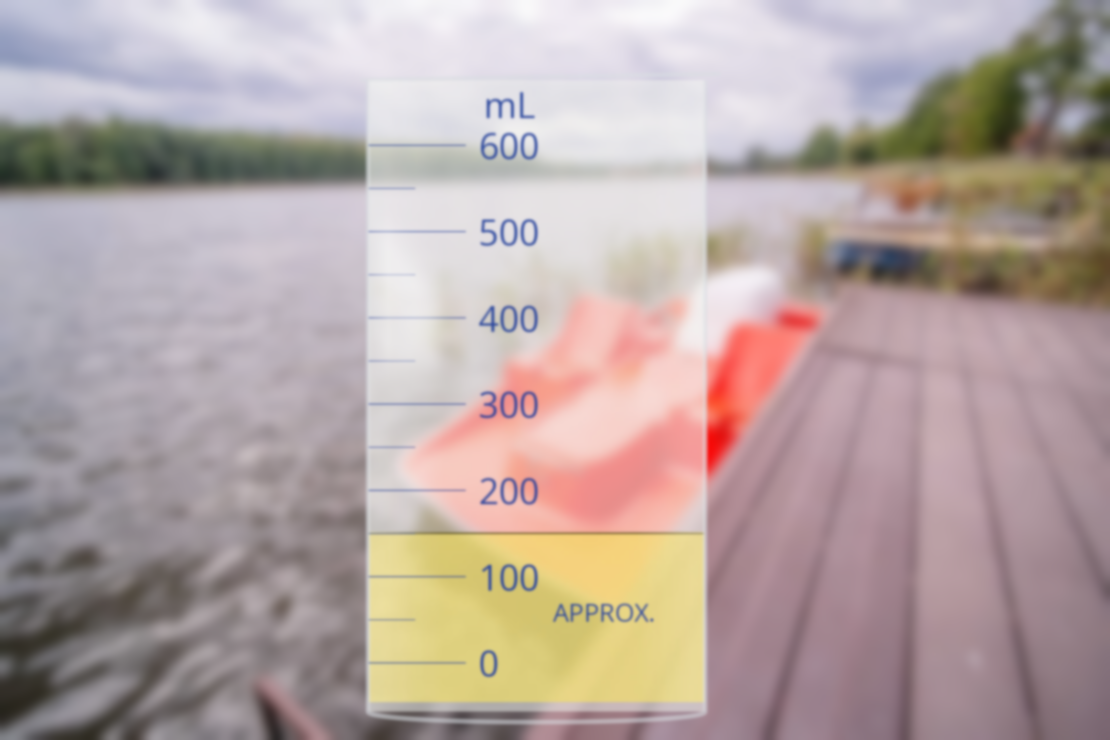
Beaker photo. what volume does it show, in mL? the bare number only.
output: 150
